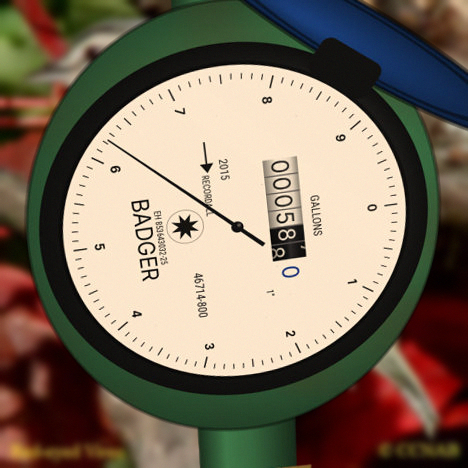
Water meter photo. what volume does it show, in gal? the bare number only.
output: 5876.2
